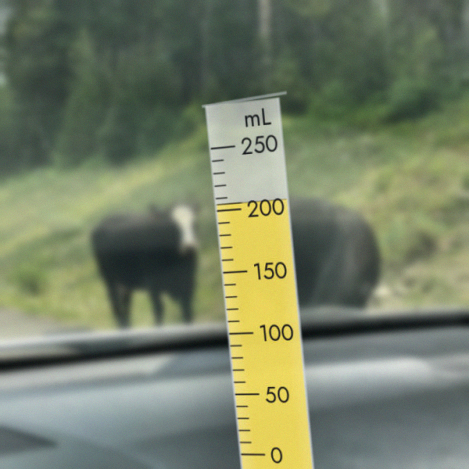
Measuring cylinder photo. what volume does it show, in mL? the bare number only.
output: 205
